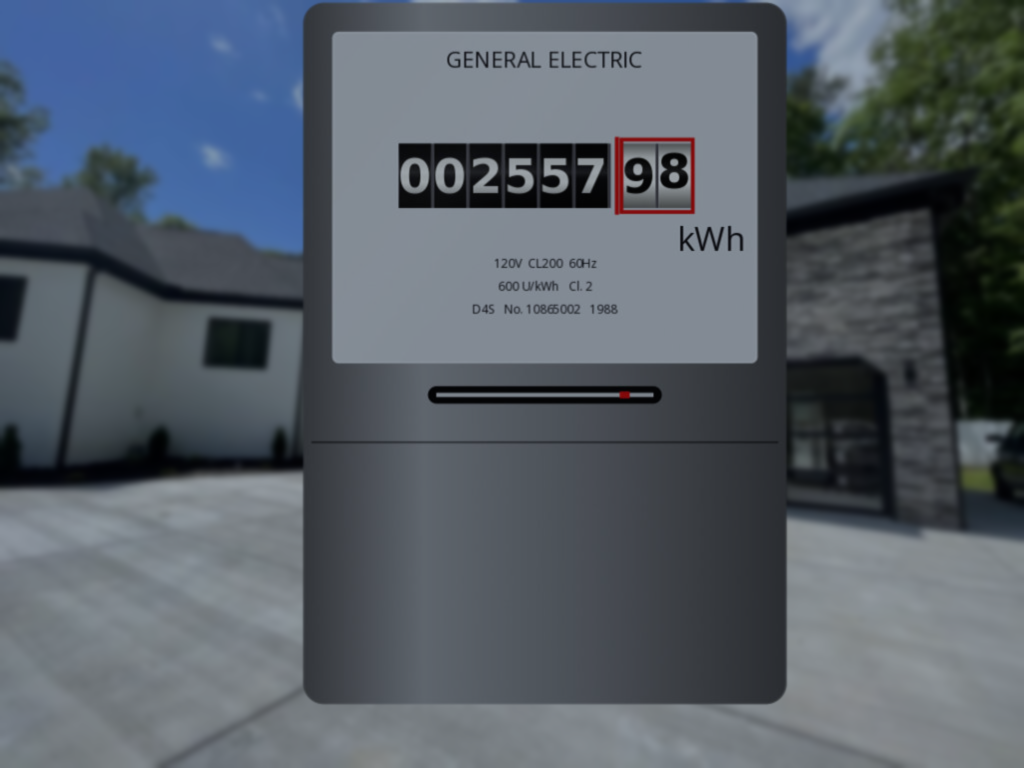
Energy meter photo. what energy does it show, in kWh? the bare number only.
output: 2557.98
